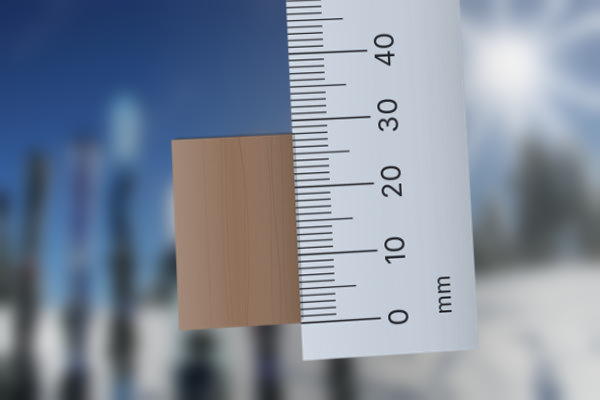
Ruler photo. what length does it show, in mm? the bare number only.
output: 28
